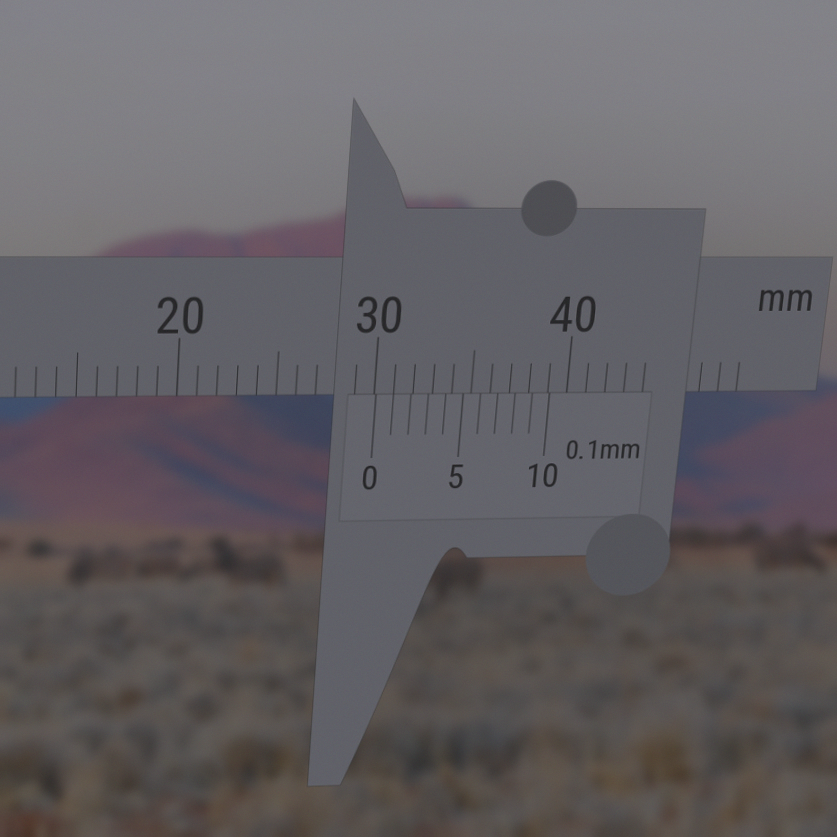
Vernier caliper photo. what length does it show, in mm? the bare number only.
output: 30.1
